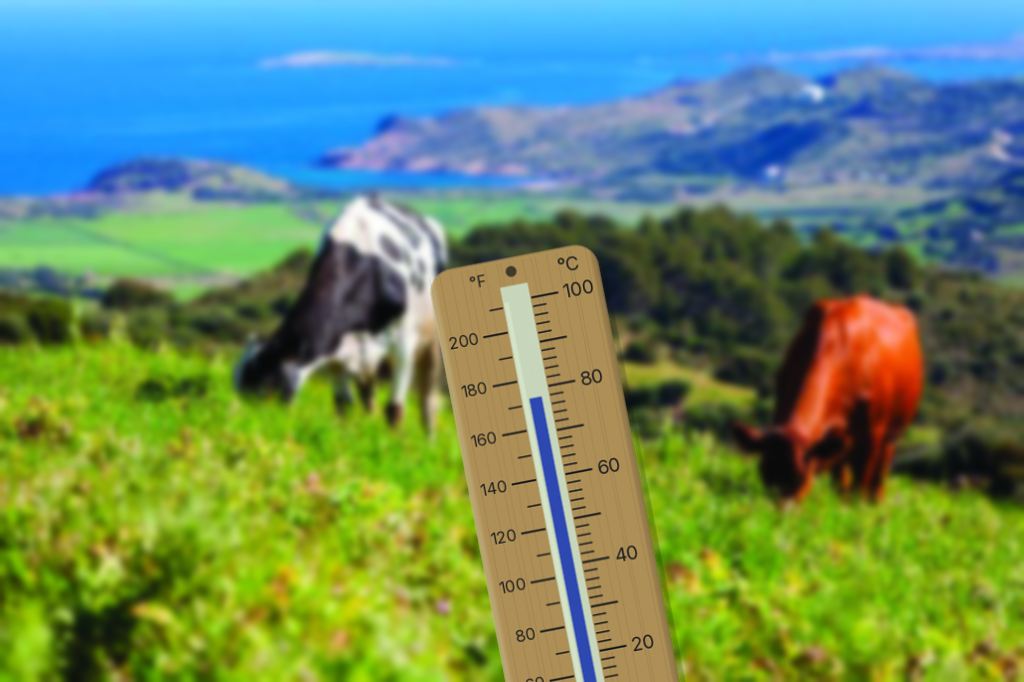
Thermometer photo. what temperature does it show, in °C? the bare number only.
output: 78
